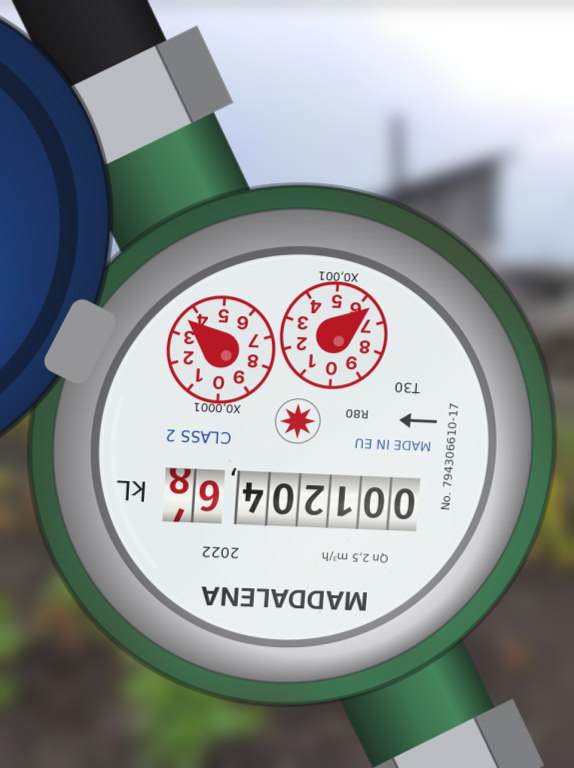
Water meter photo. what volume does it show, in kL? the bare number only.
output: 1204.6763
